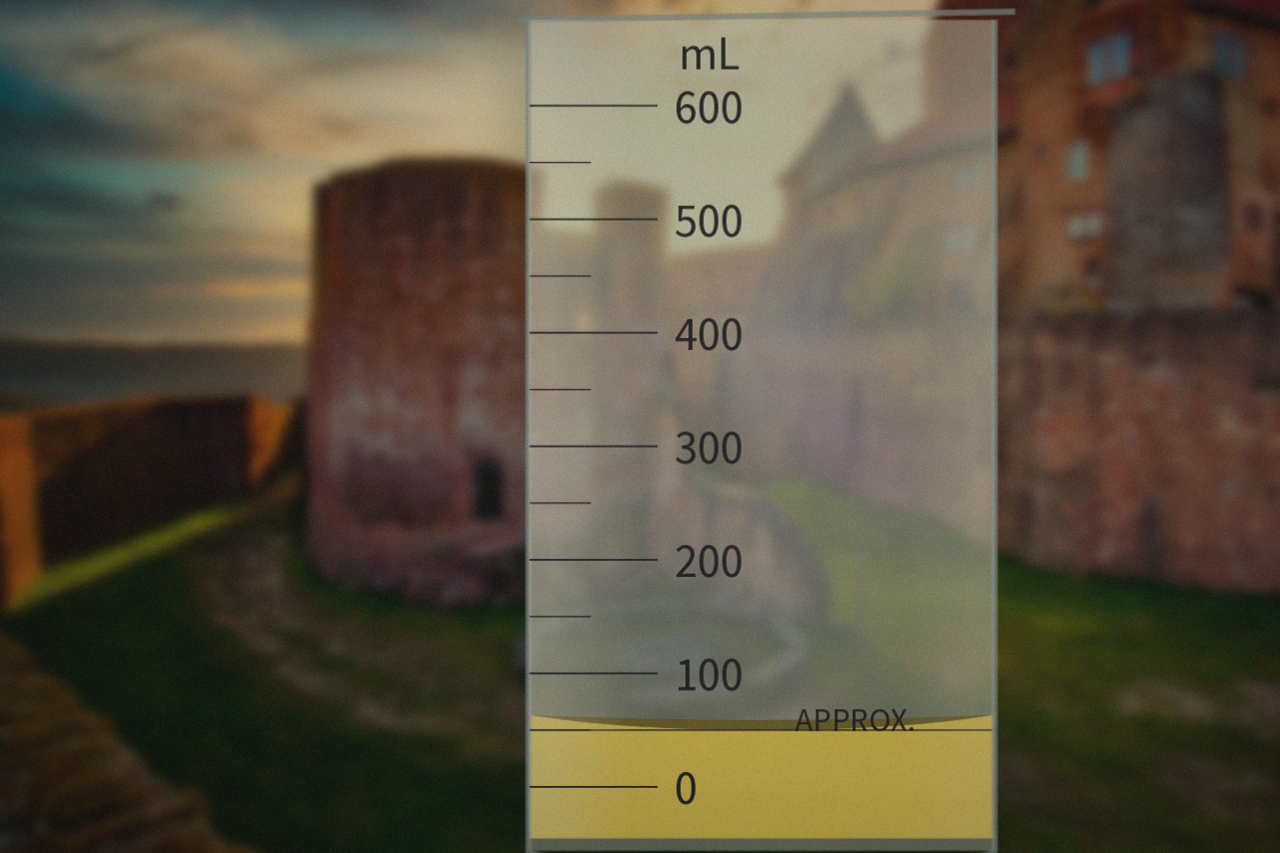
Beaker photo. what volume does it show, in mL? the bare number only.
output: 50
